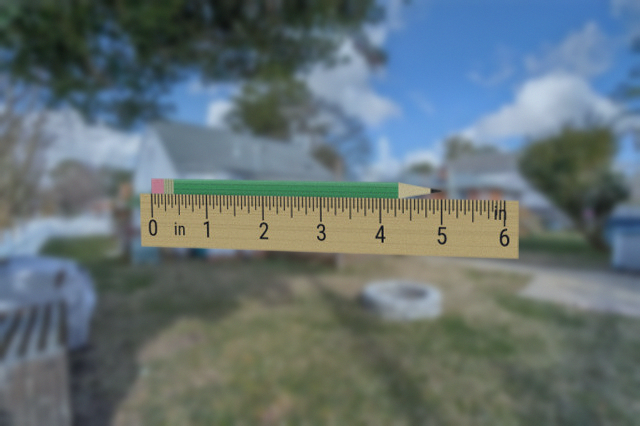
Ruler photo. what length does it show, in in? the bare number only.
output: 5
